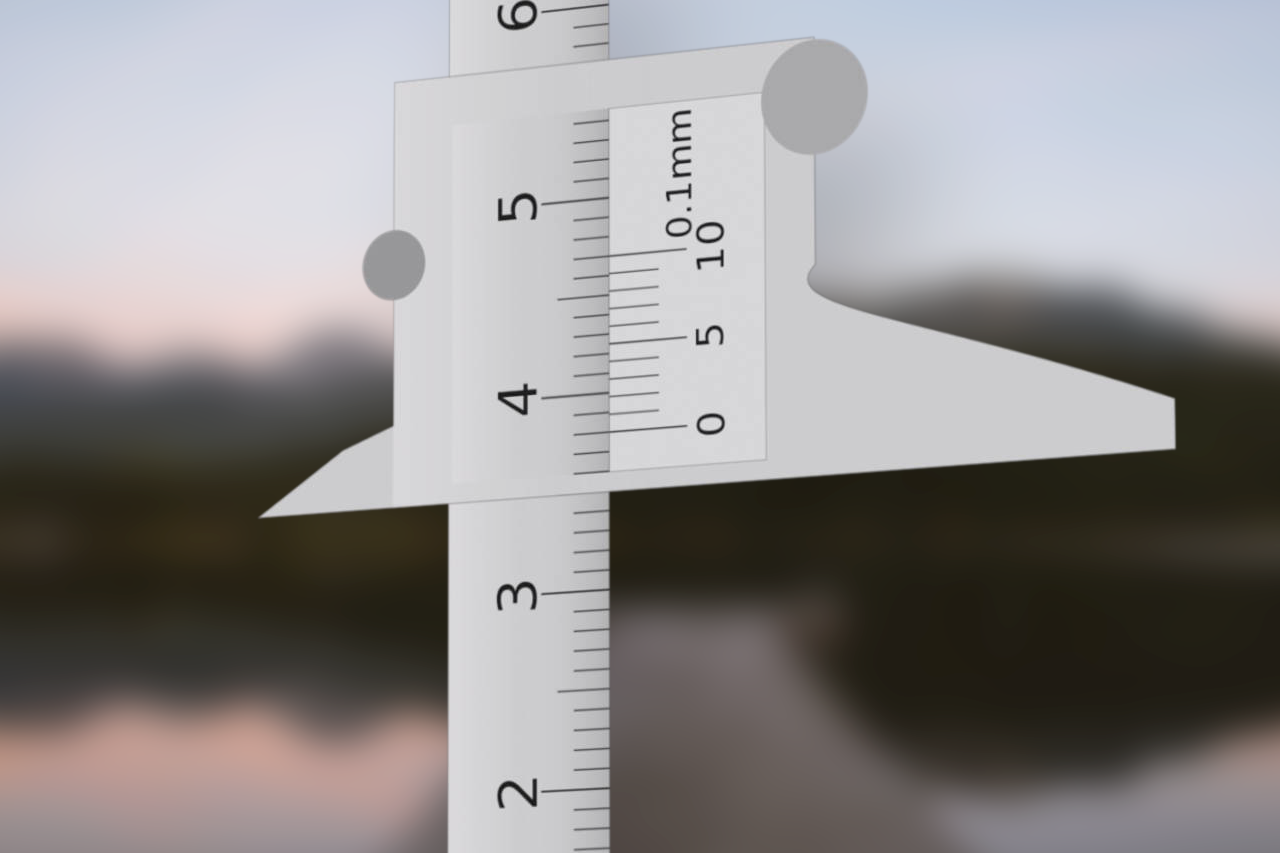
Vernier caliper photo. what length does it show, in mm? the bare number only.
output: 38.0
